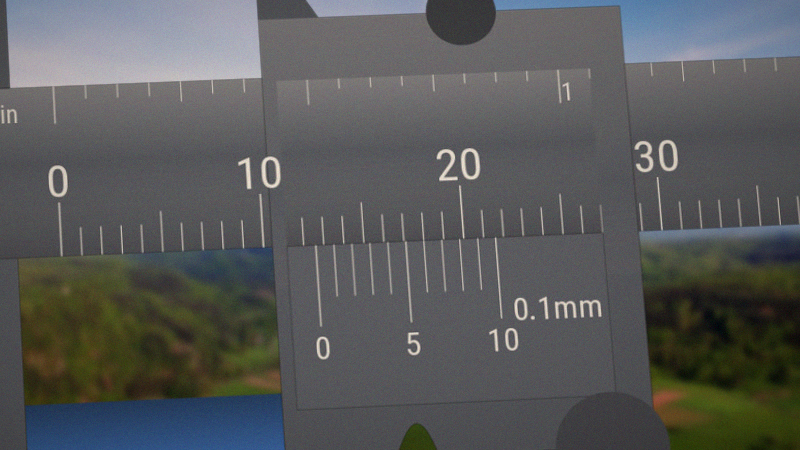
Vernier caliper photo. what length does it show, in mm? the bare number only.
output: 12.6
